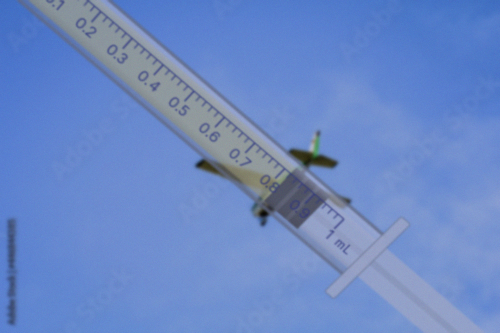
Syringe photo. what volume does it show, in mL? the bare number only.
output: 0.82
